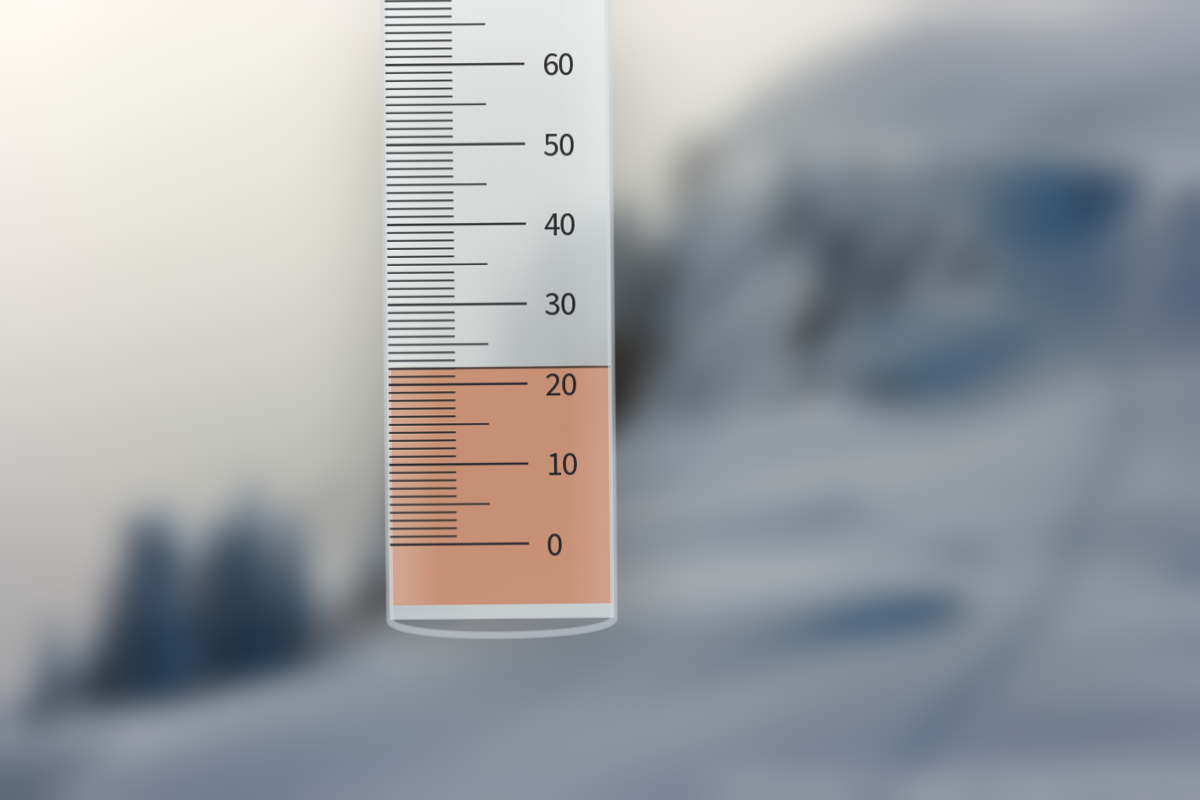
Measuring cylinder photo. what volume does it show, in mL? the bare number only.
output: 22
